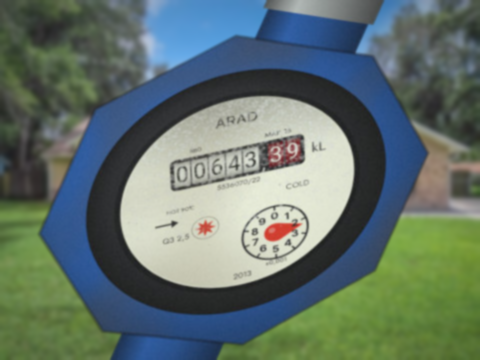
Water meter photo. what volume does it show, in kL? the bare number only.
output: 643.392
